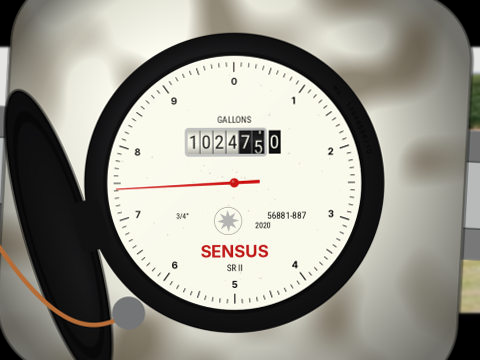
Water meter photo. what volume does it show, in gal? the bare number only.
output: 1024747.4
